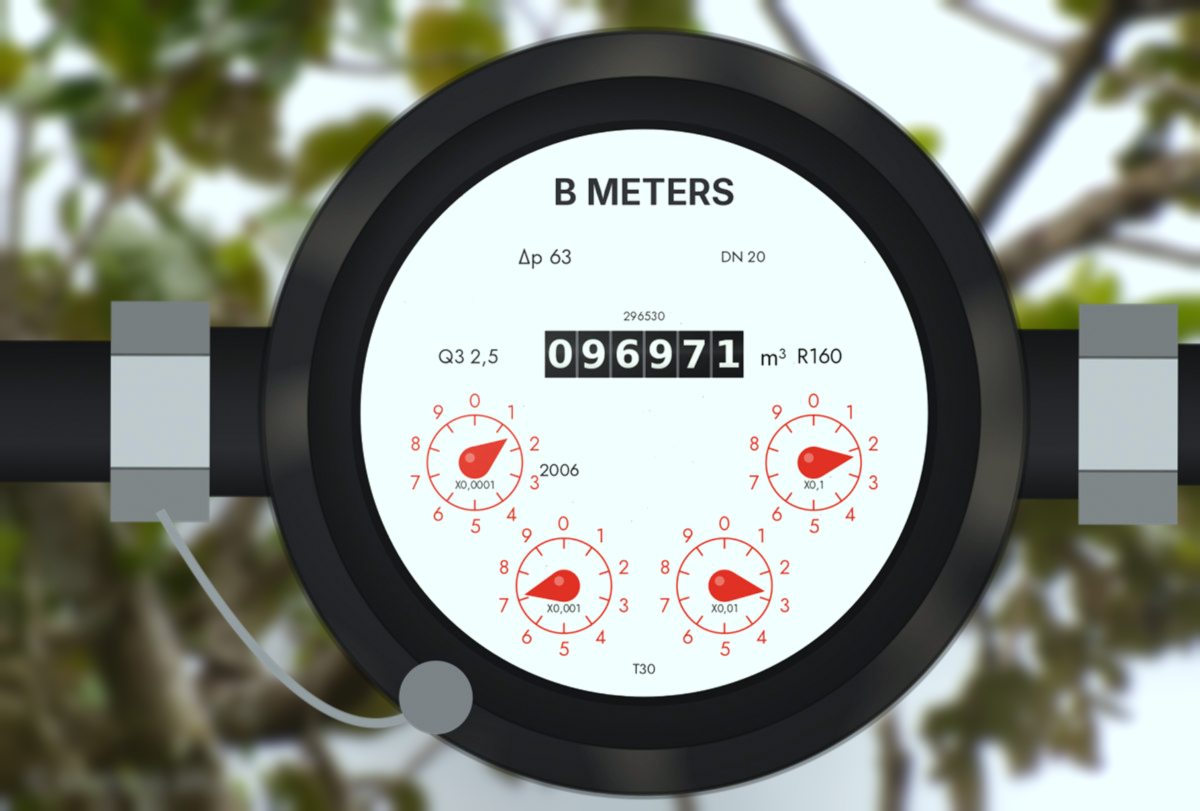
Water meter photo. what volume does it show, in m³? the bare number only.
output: 96971.2271
